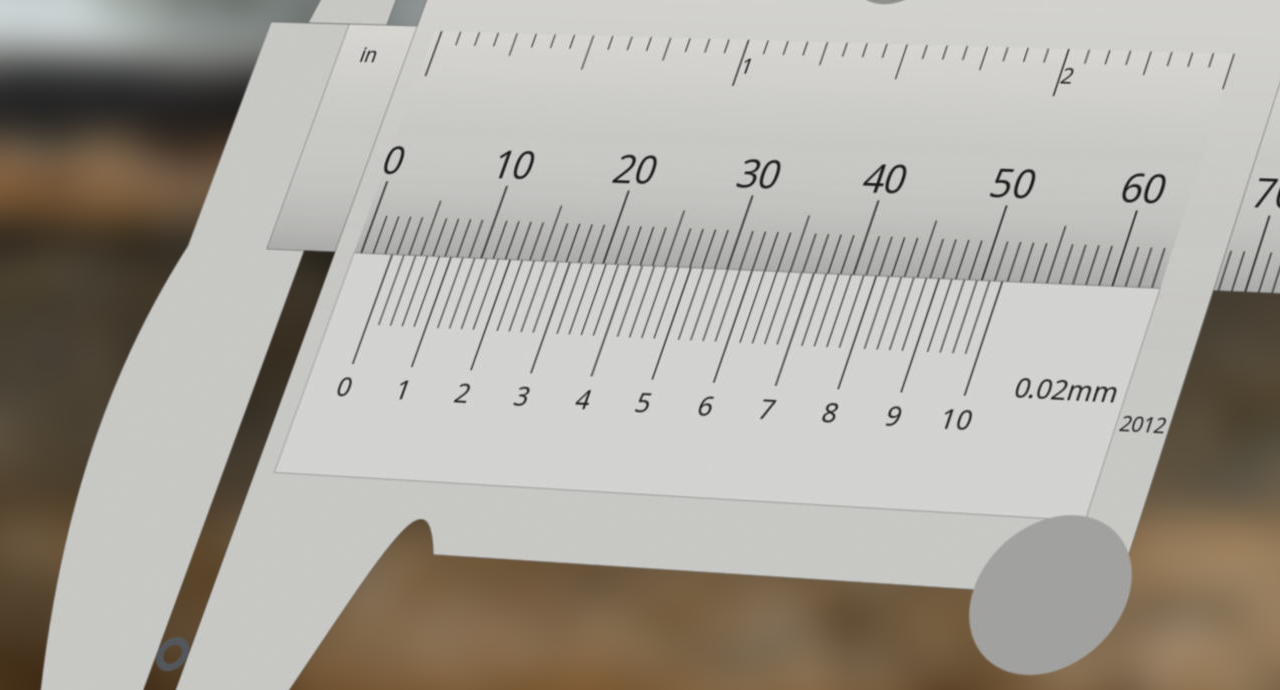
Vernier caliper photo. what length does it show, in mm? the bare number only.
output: 2.6
